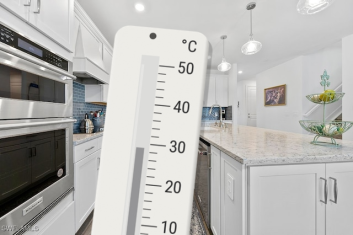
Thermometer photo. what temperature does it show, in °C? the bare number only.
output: 29
